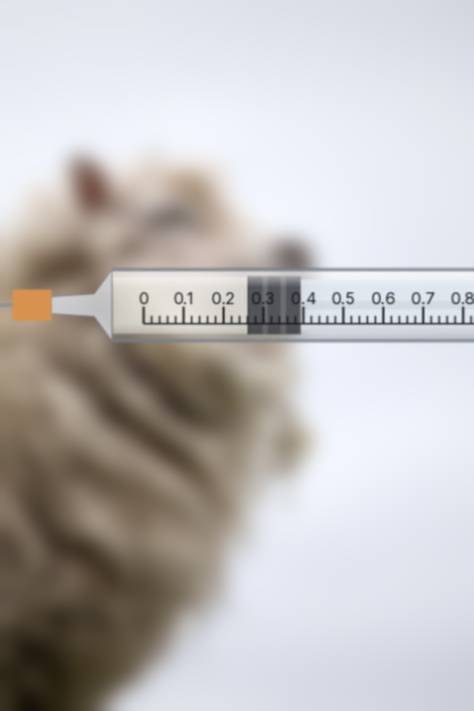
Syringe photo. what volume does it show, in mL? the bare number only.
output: 0.26
